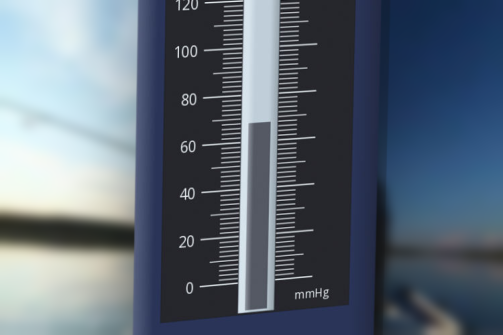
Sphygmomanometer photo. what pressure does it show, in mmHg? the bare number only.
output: 68
